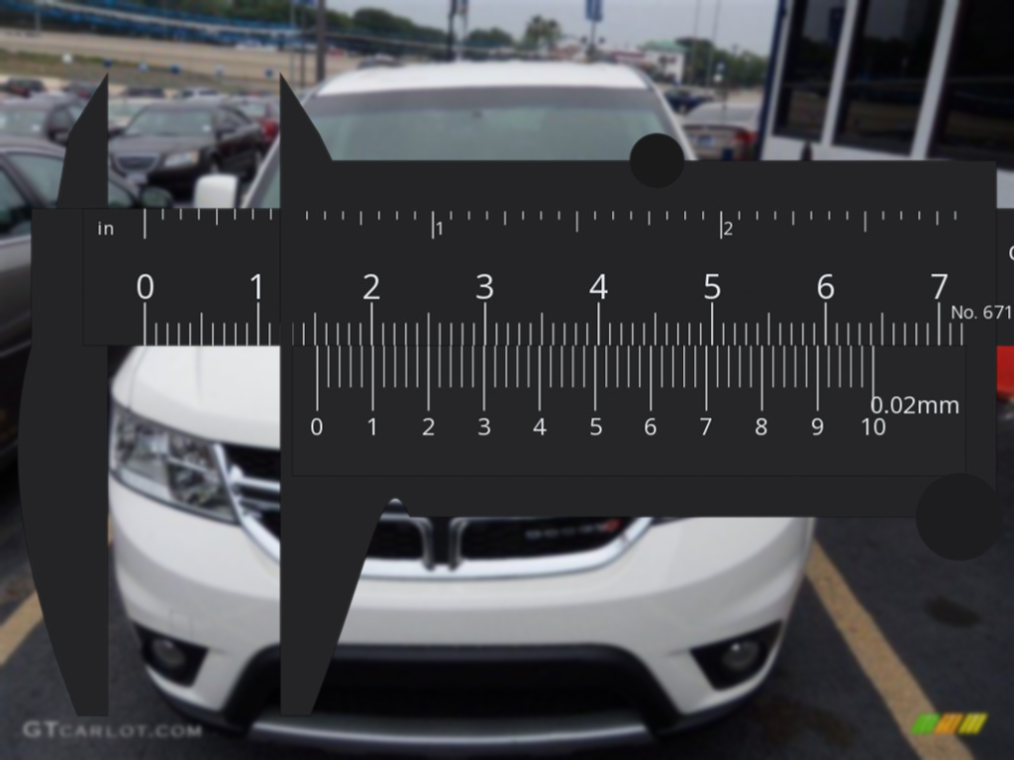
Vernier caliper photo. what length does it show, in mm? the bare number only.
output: 15.2
